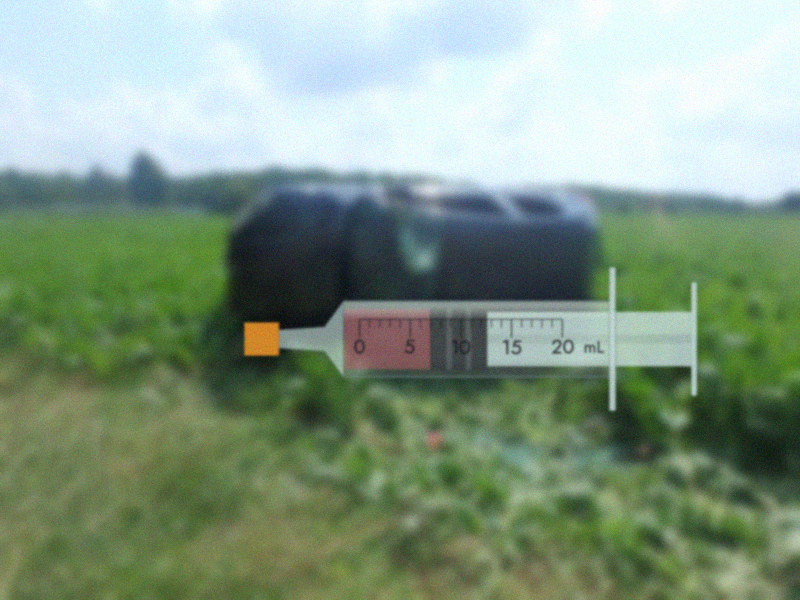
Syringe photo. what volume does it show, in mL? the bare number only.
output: 7
